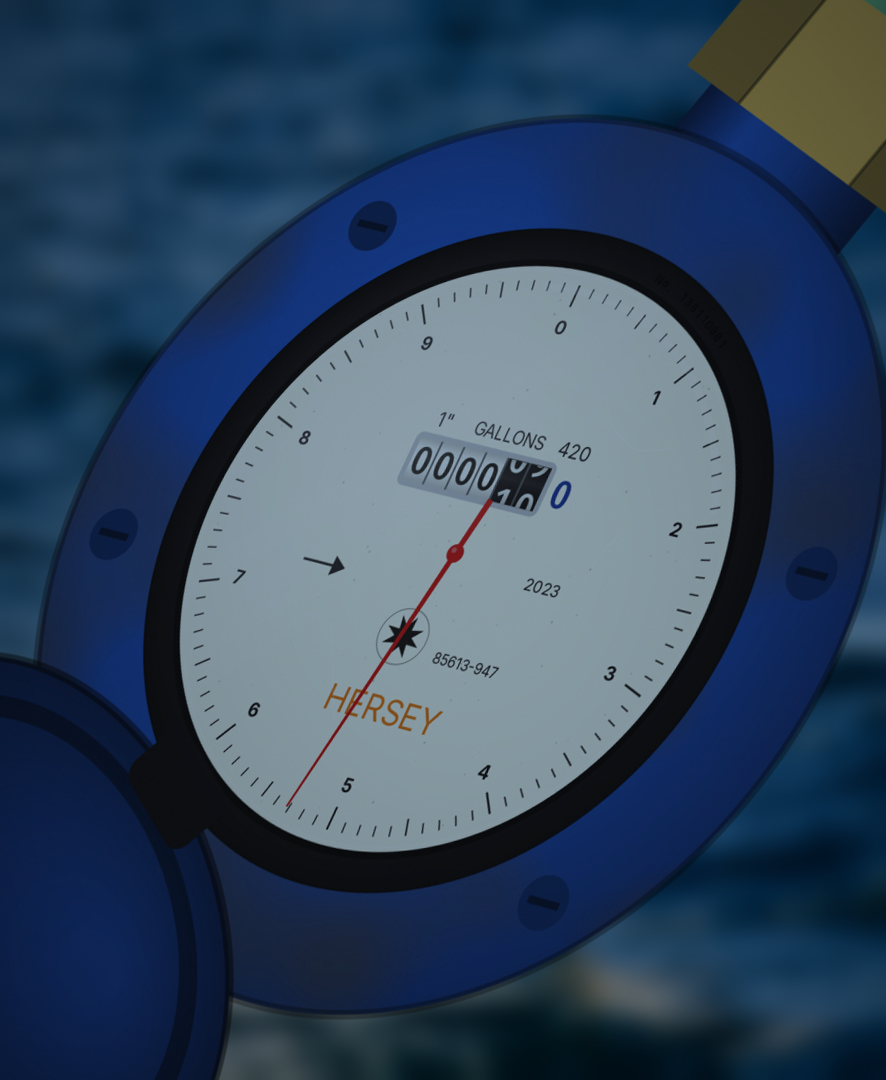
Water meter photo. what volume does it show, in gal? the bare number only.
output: 95.3
